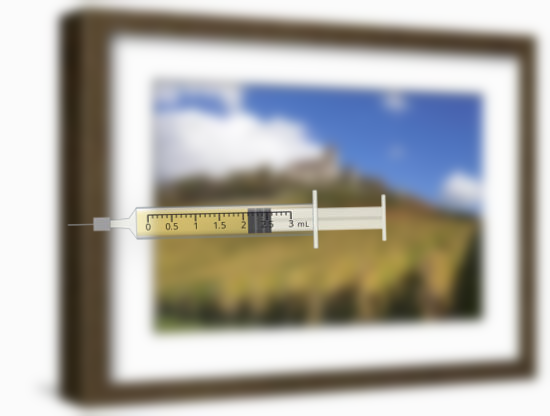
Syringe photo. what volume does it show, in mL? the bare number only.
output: 2.1
